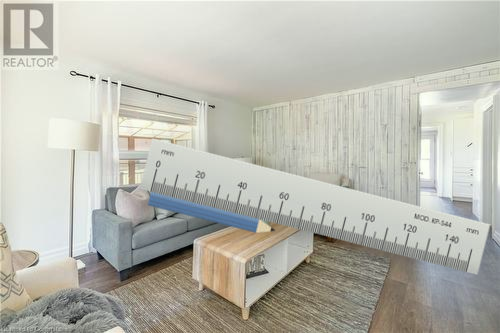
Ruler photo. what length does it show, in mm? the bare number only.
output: 60
